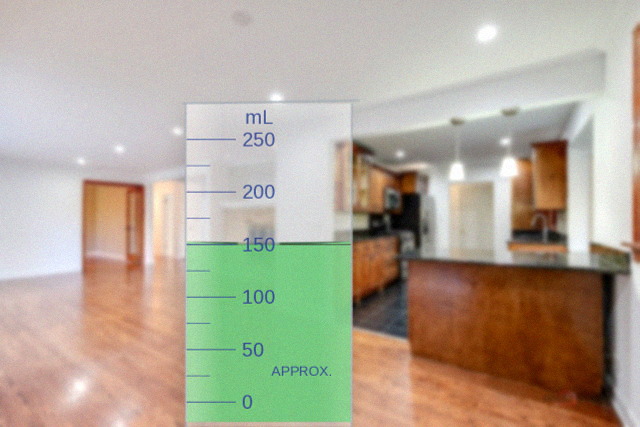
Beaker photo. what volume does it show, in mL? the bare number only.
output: 150
